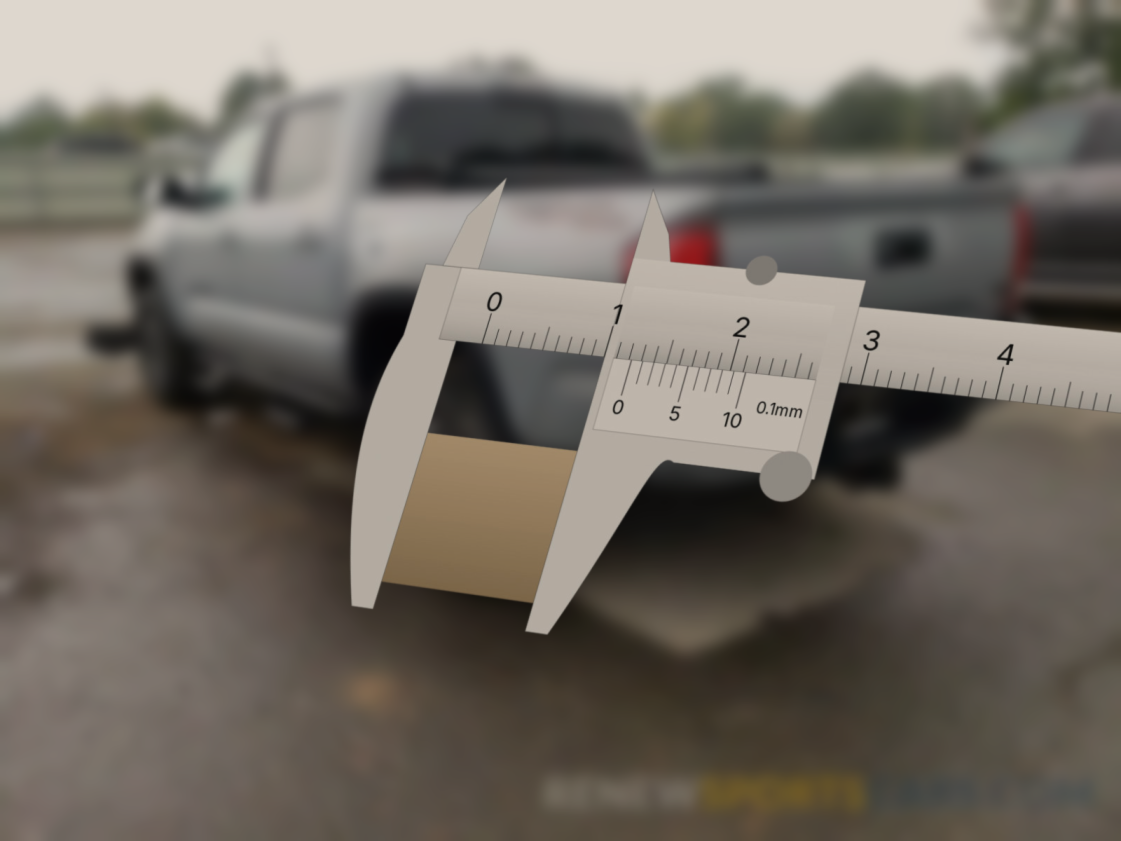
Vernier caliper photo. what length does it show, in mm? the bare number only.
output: 12.2
